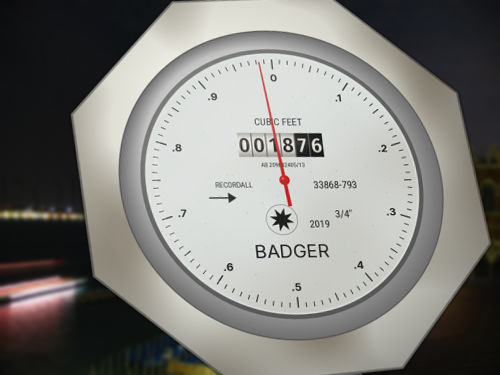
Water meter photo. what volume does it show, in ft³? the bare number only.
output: 1875.98
